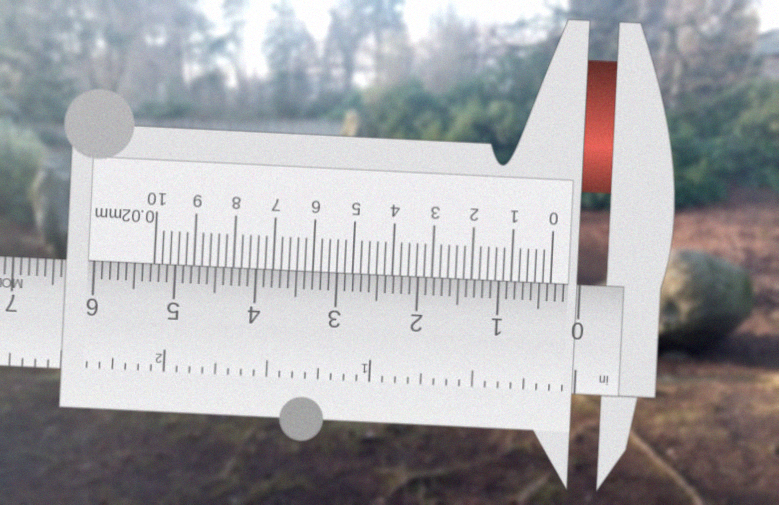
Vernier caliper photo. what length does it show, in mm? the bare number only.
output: 3.6
